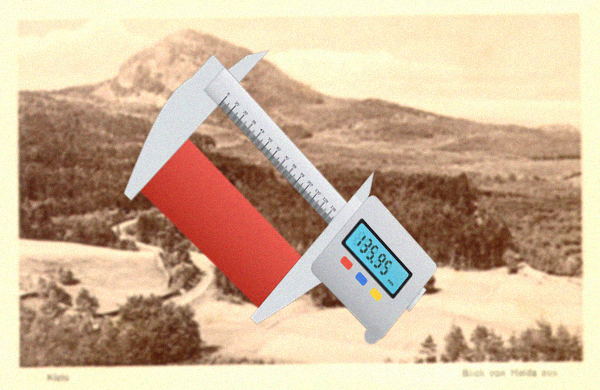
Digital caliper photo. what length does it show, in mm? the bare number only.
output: 135.95
